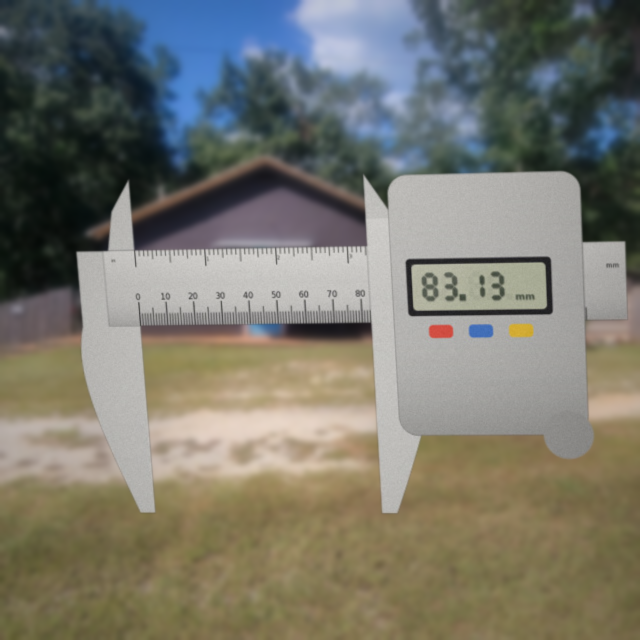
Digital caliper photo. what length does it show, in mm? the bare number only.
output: 83.13
